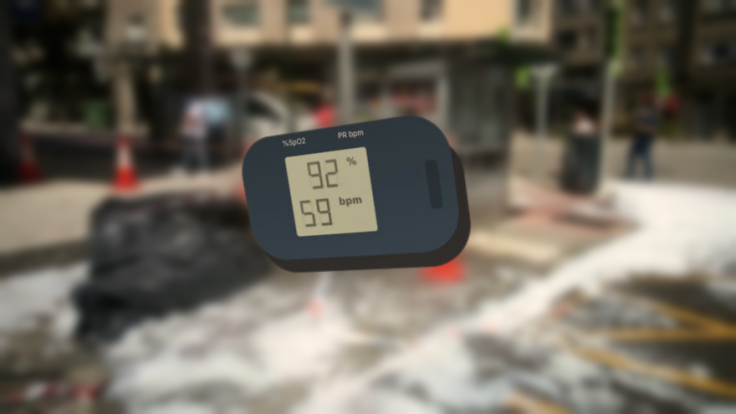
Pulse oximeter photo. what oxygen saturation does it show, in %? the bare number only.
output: 92
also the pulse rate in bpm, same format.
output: 59
